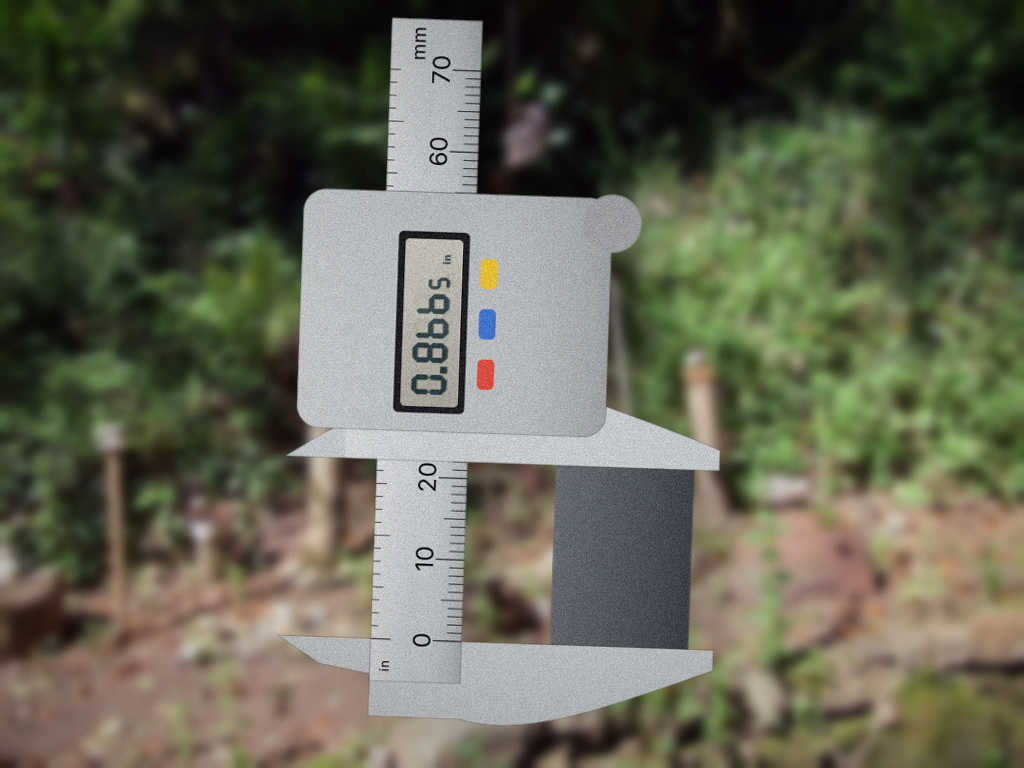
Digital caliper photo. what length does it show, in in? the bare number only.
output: 0.8665
